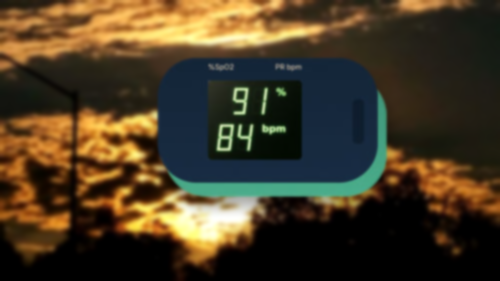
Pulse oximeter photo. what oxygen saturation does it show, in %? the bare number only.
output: 91
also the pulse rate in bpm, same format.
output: 84
